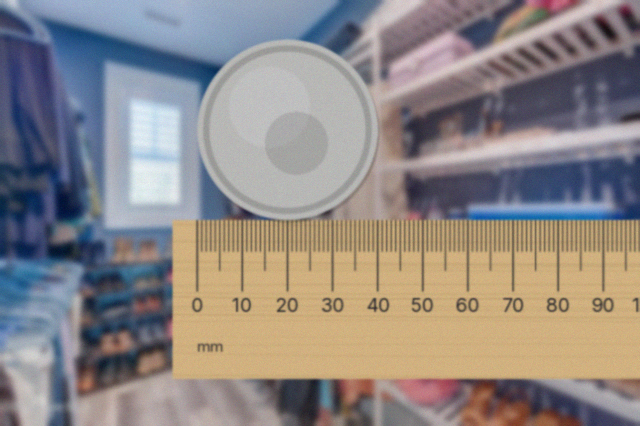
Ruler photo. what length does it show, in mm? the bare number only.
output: 40
